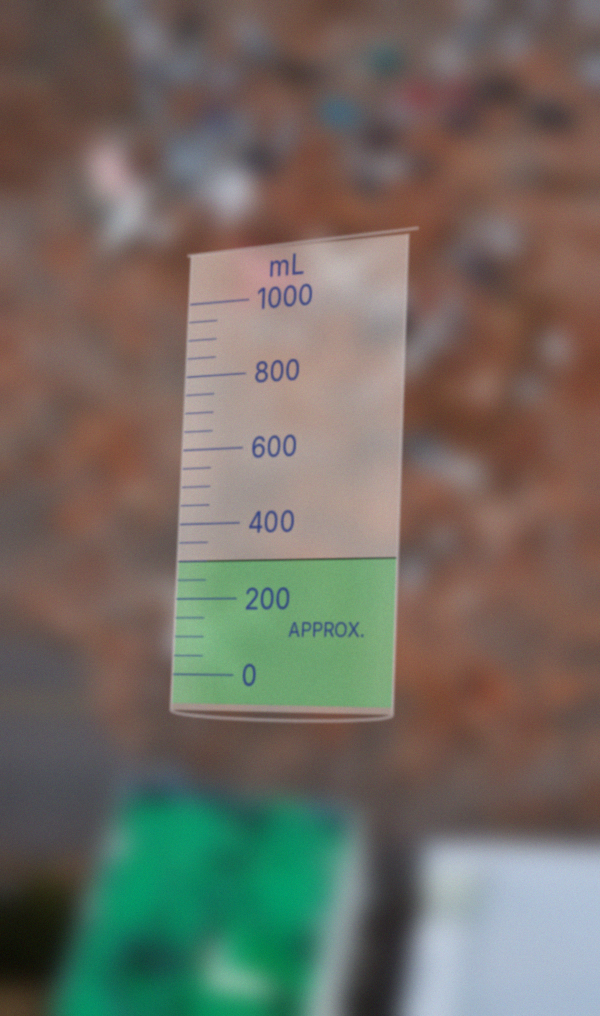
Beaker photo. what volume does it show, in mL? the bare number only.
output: 300
